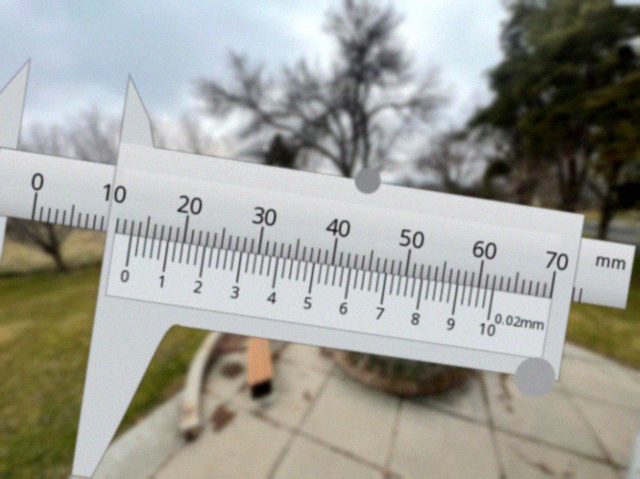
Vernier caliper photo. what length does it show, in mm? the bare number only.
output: 13.0
